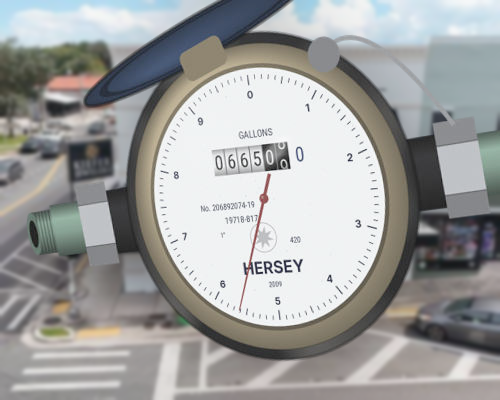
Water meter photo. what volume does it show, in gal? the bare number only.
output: 665085.6
